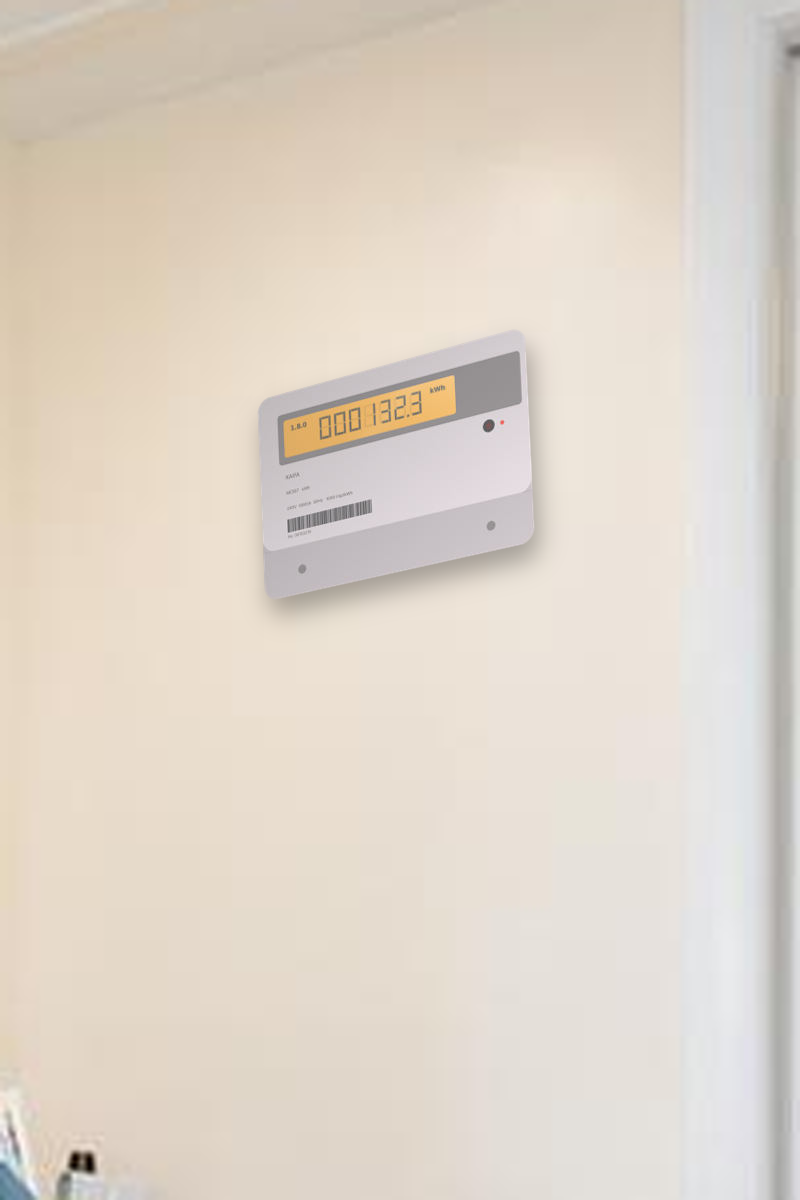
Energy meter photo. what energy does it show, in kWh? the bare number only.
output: 132.3
